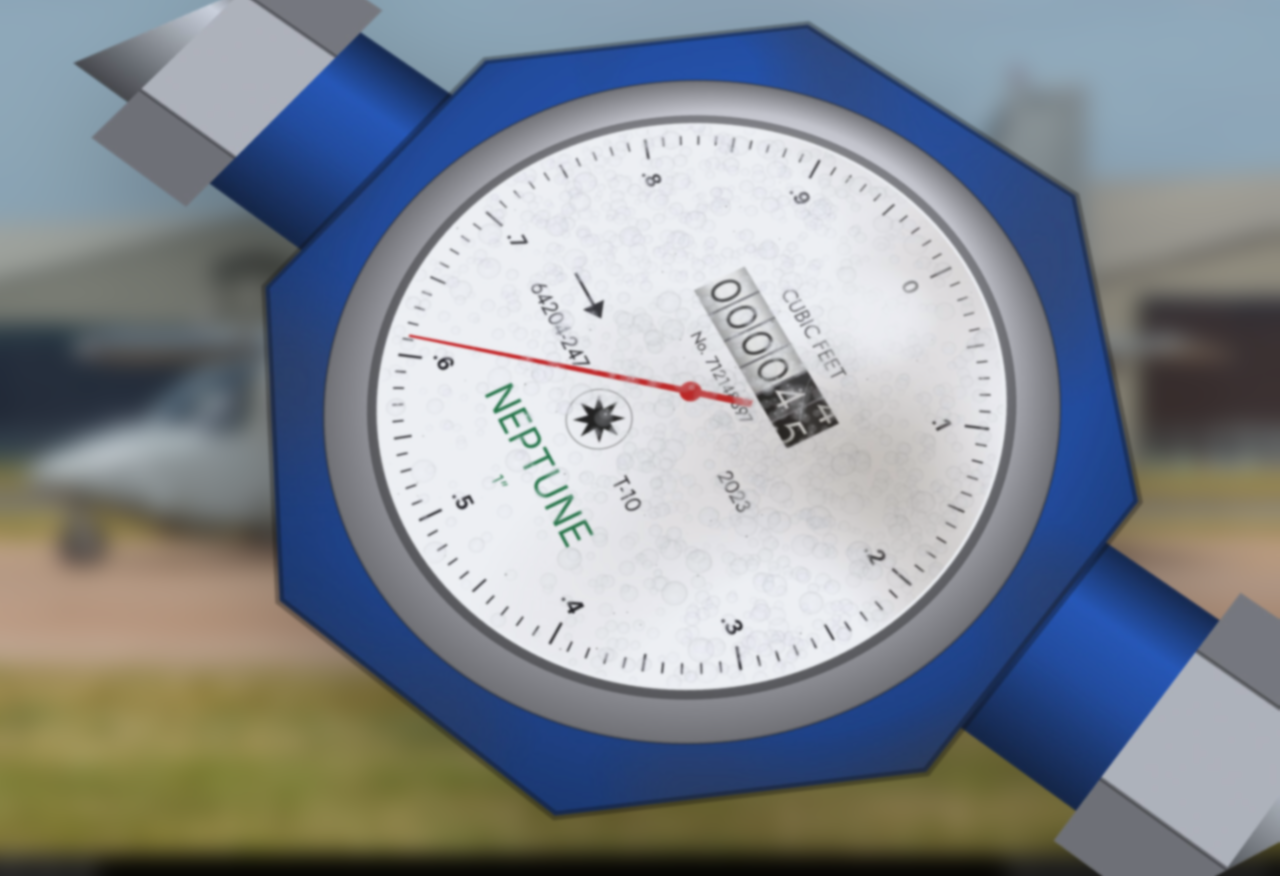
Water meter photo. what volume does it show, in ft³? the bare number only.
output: 44.61
